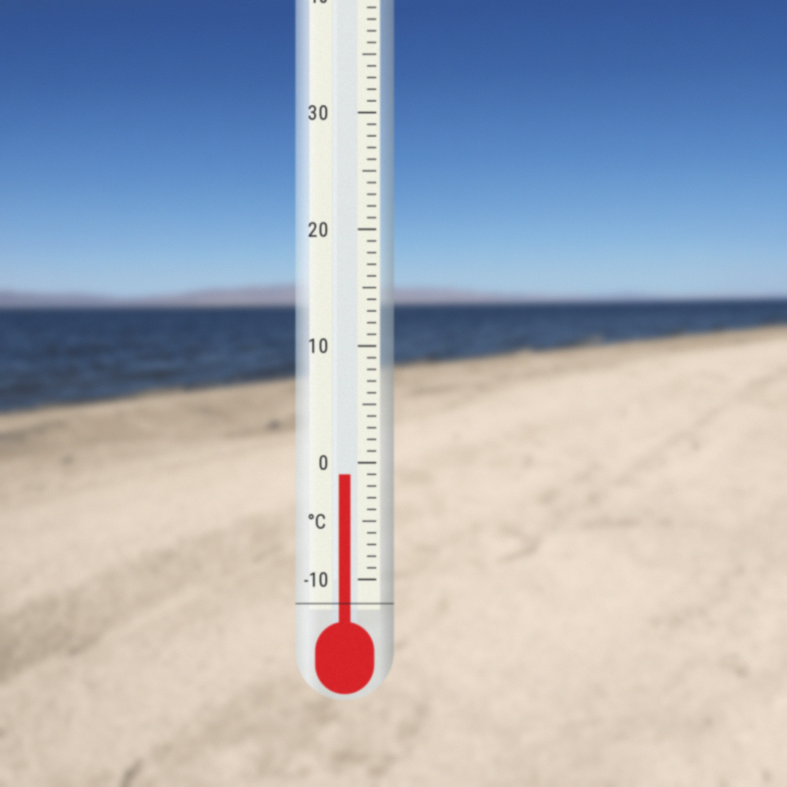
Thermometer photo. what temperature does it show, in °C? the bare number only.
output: -1
